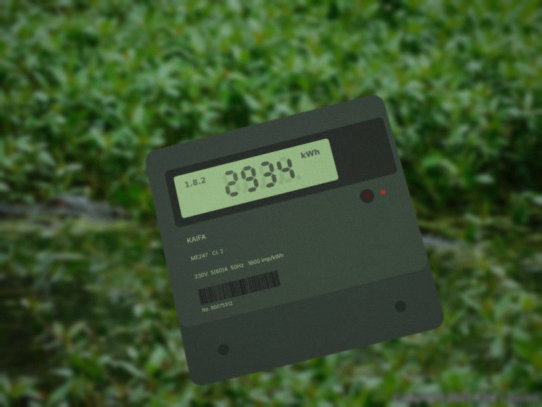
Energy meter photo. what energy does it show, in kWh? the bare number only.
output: 2934
